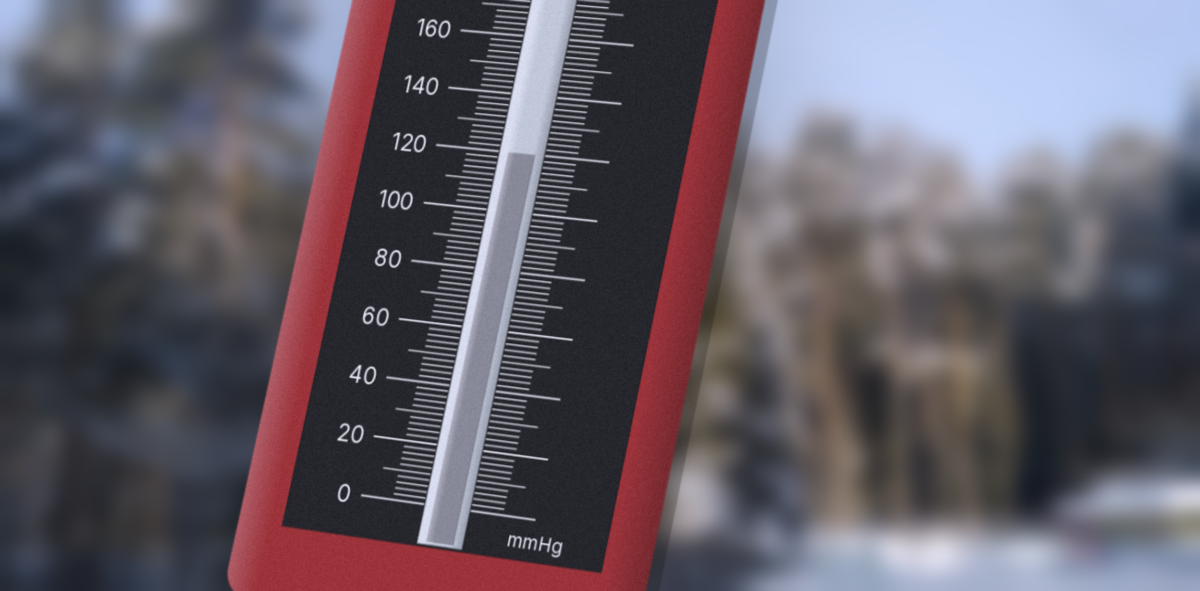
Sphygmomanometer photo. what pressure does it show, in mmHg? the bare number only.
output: 120
